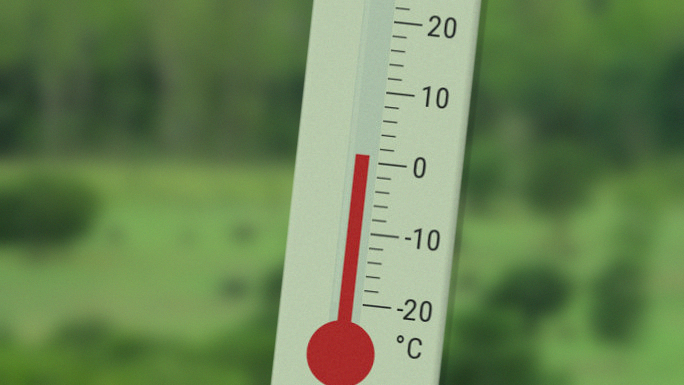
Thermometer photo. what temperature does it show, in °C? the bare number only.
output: 1
